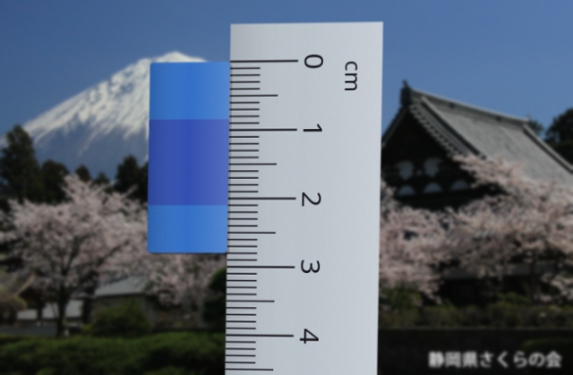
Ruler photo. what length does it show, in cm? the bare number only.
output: 2.8
